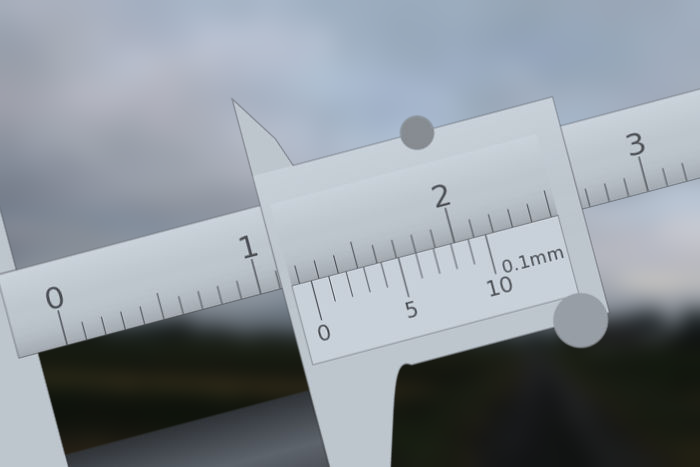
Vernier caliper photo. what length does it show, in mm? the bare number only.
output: 12.6
